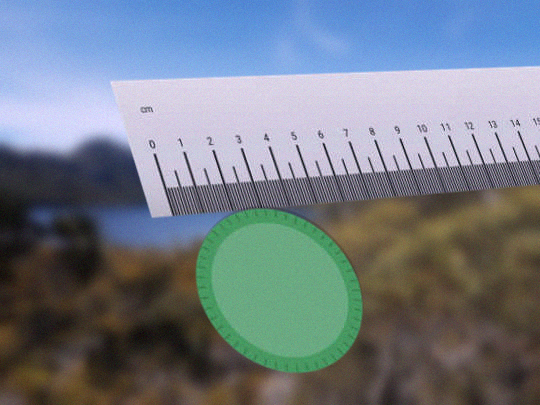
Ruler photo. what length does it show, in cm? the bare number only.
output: 5.5
